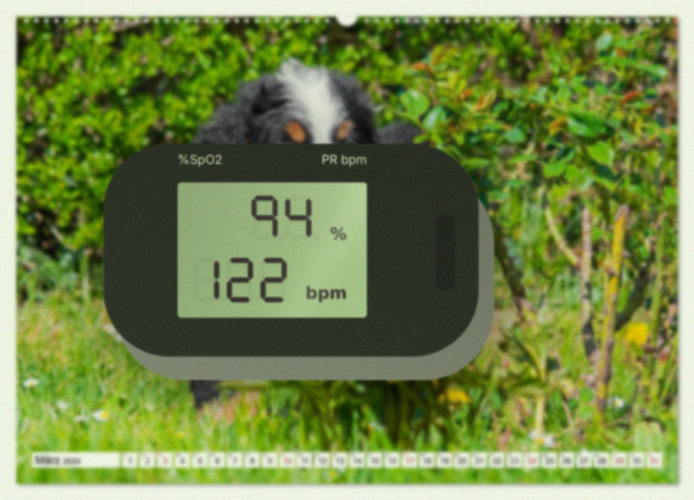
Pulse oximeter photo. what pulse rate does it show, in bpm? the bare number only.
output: 122
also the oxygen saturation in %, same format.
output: 94
